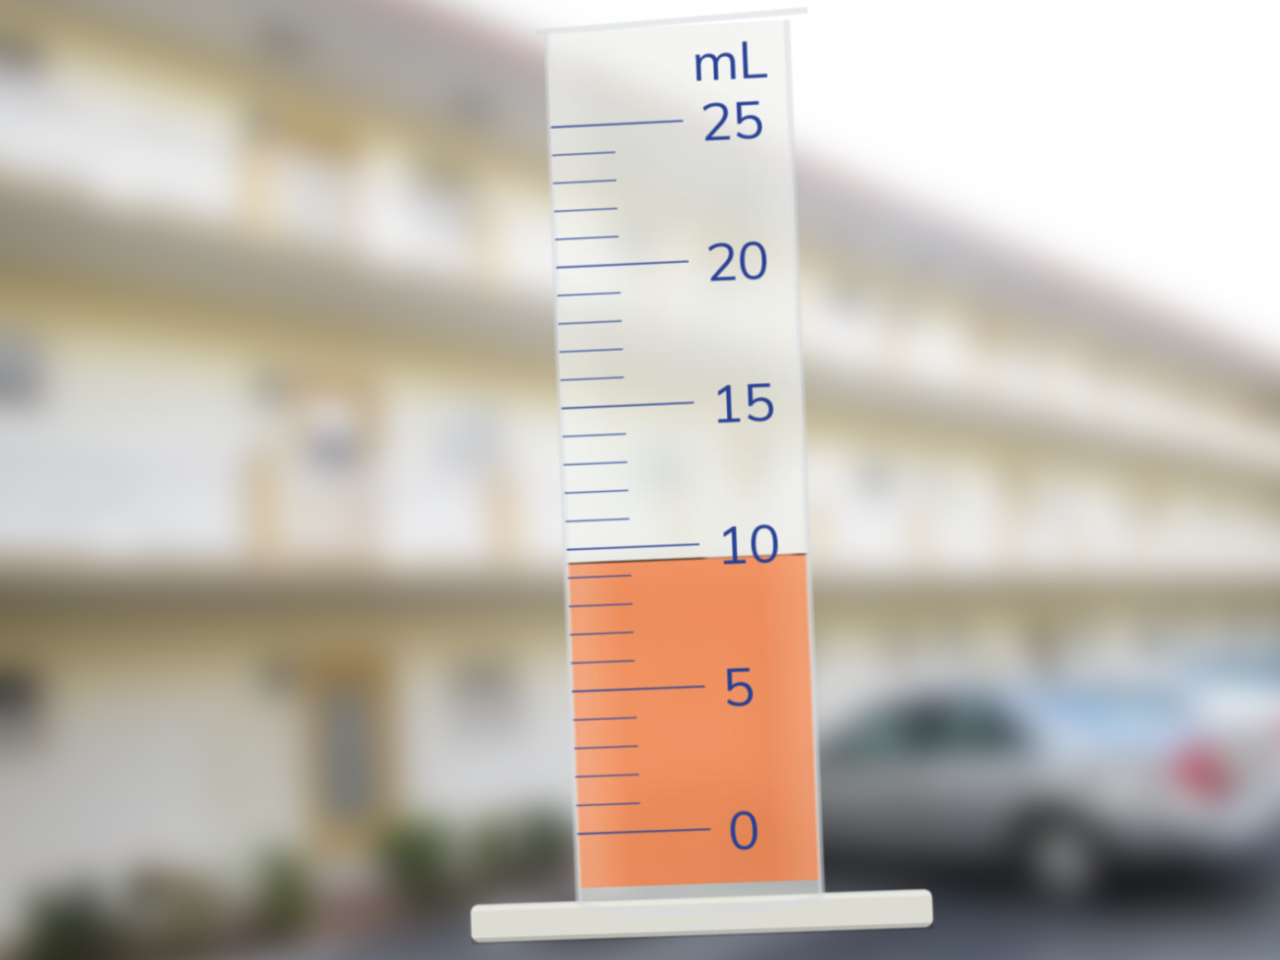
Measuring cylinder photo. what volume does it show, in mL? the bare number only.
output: 9.5
